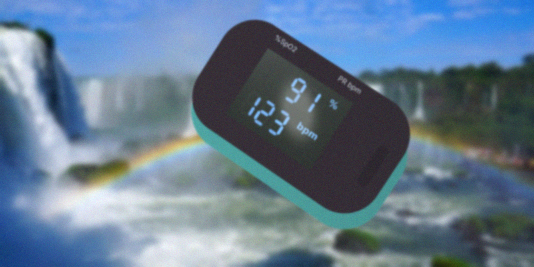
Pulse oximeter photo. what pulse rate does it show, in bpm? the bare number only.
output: 123
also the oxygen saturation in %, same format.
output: 91
